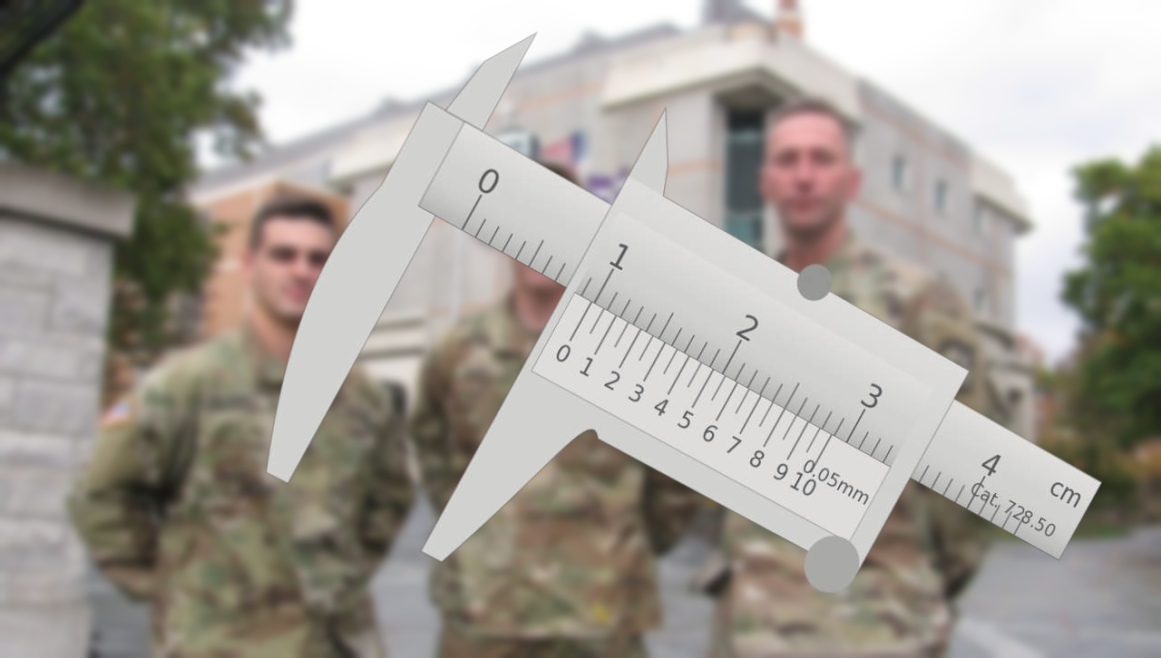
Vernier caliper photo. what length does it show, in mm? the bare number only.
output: 9.8
